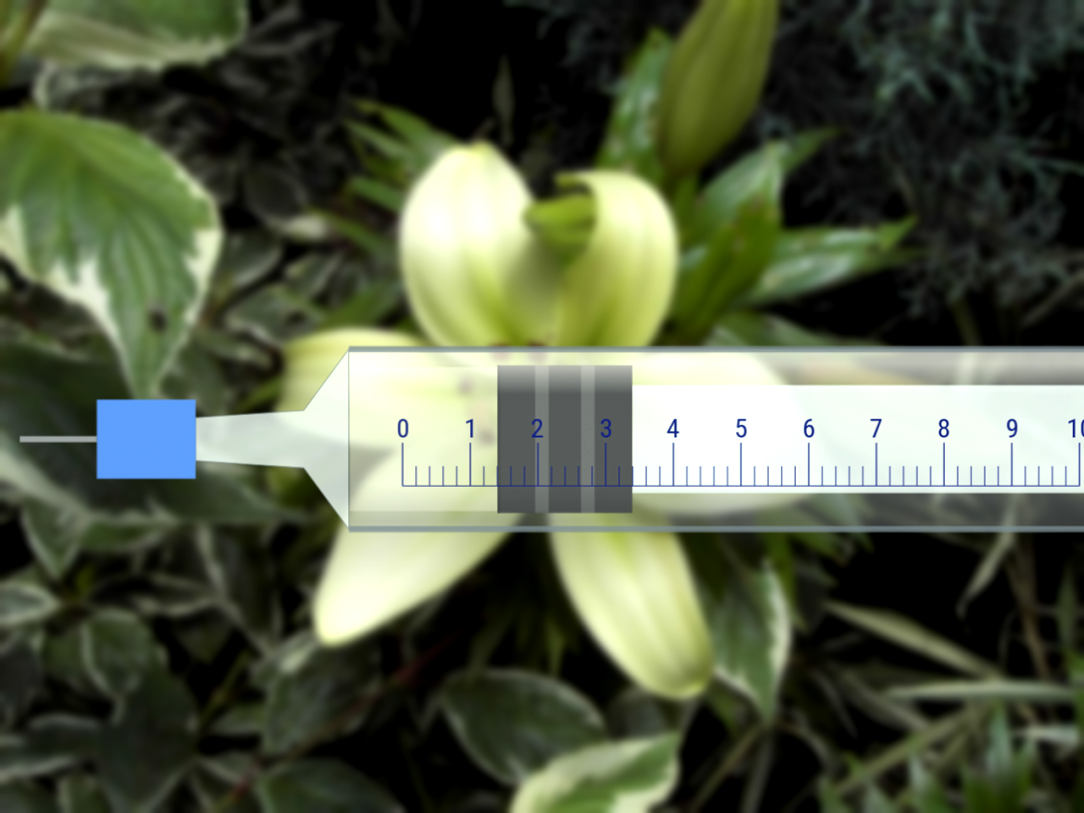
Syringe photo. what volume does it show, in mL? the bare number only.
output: 1.4
